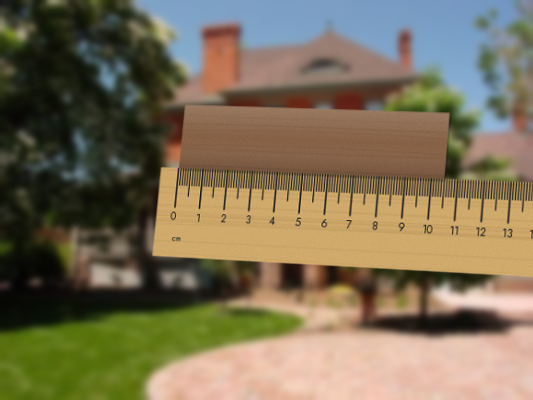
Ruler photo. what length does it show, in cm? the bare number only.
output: 10.5
